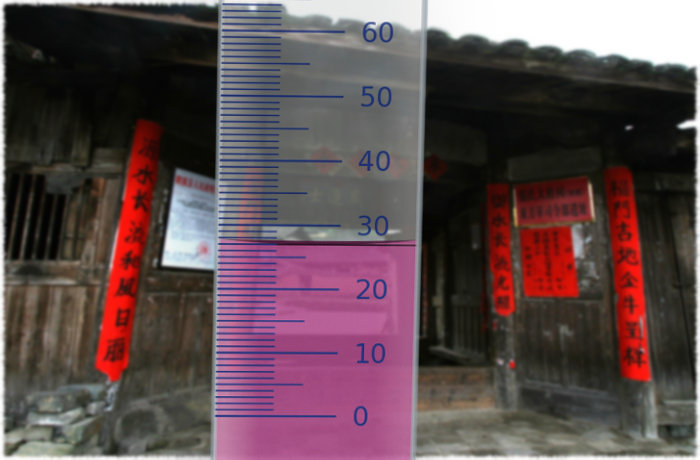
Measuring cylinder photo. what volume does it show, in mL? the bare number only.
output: 27
